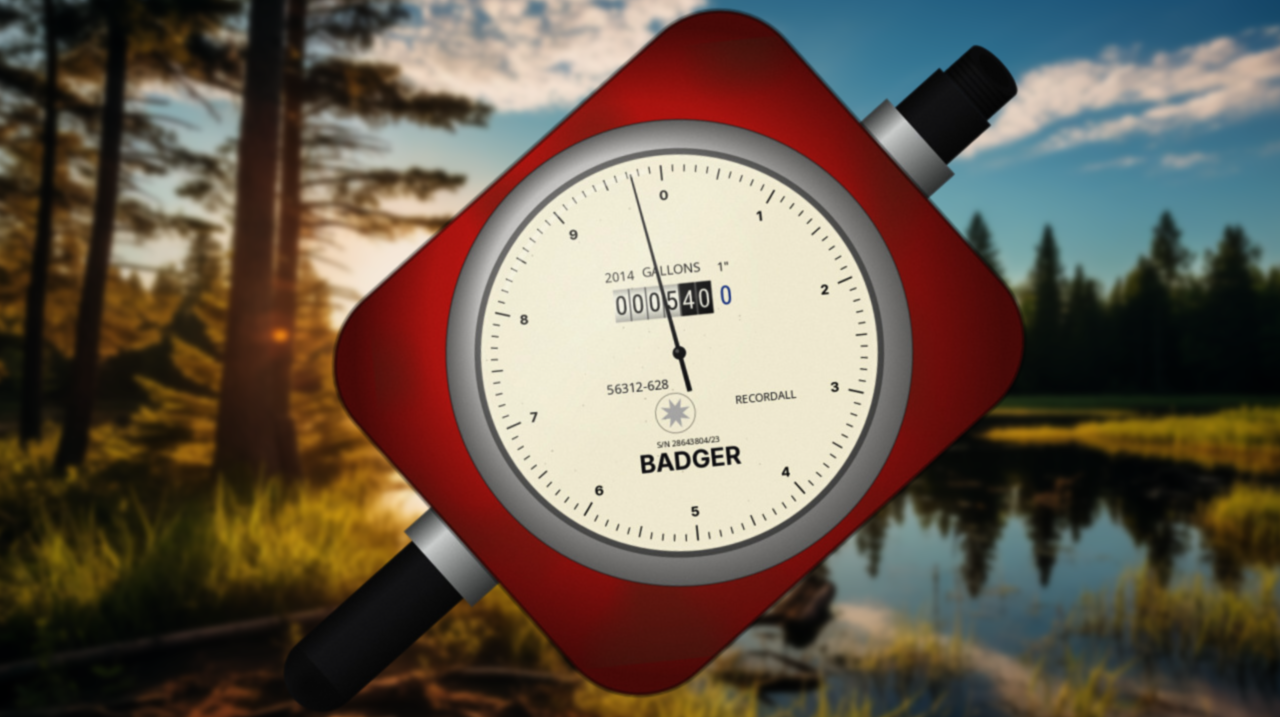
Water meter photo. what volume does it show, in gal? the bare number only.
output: 5399.7
